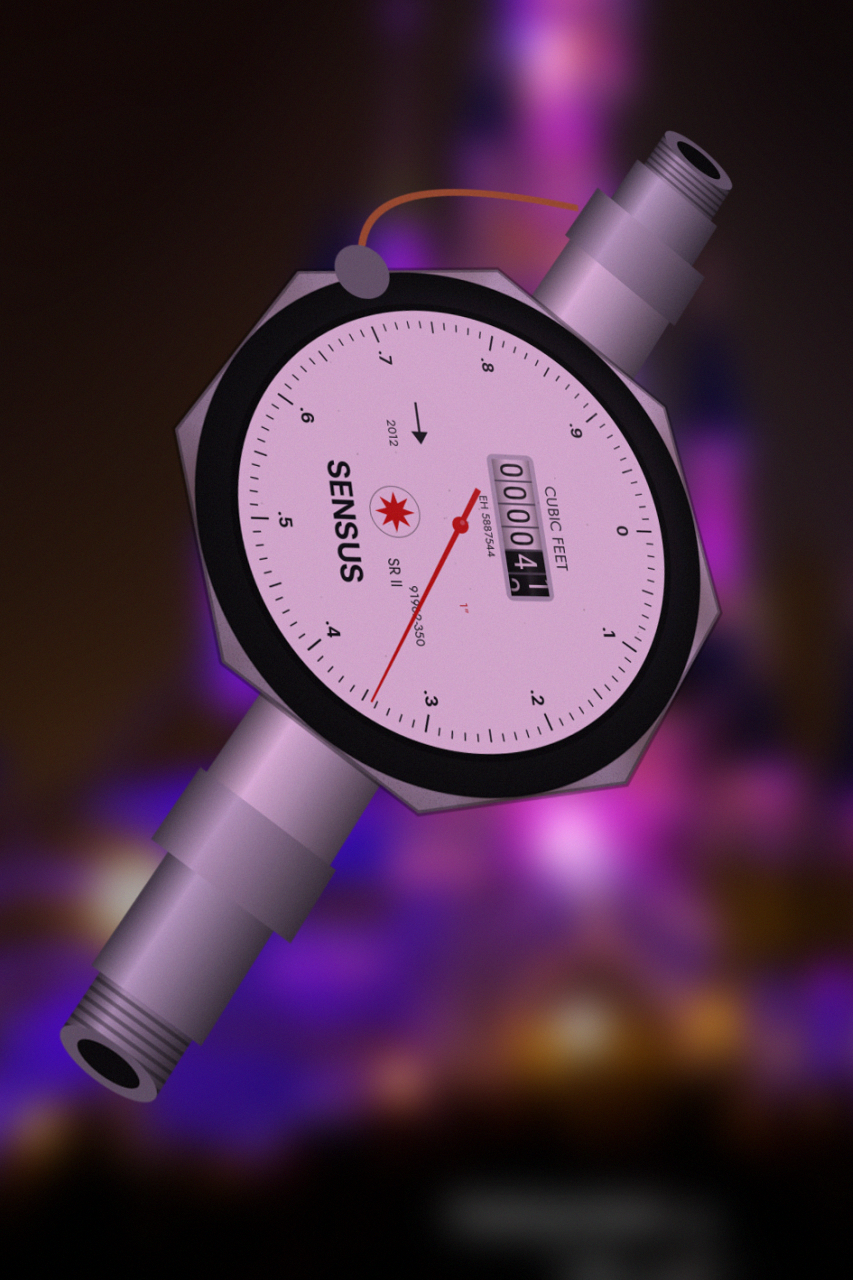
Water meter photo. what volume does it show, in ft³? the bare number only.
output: 41.34
